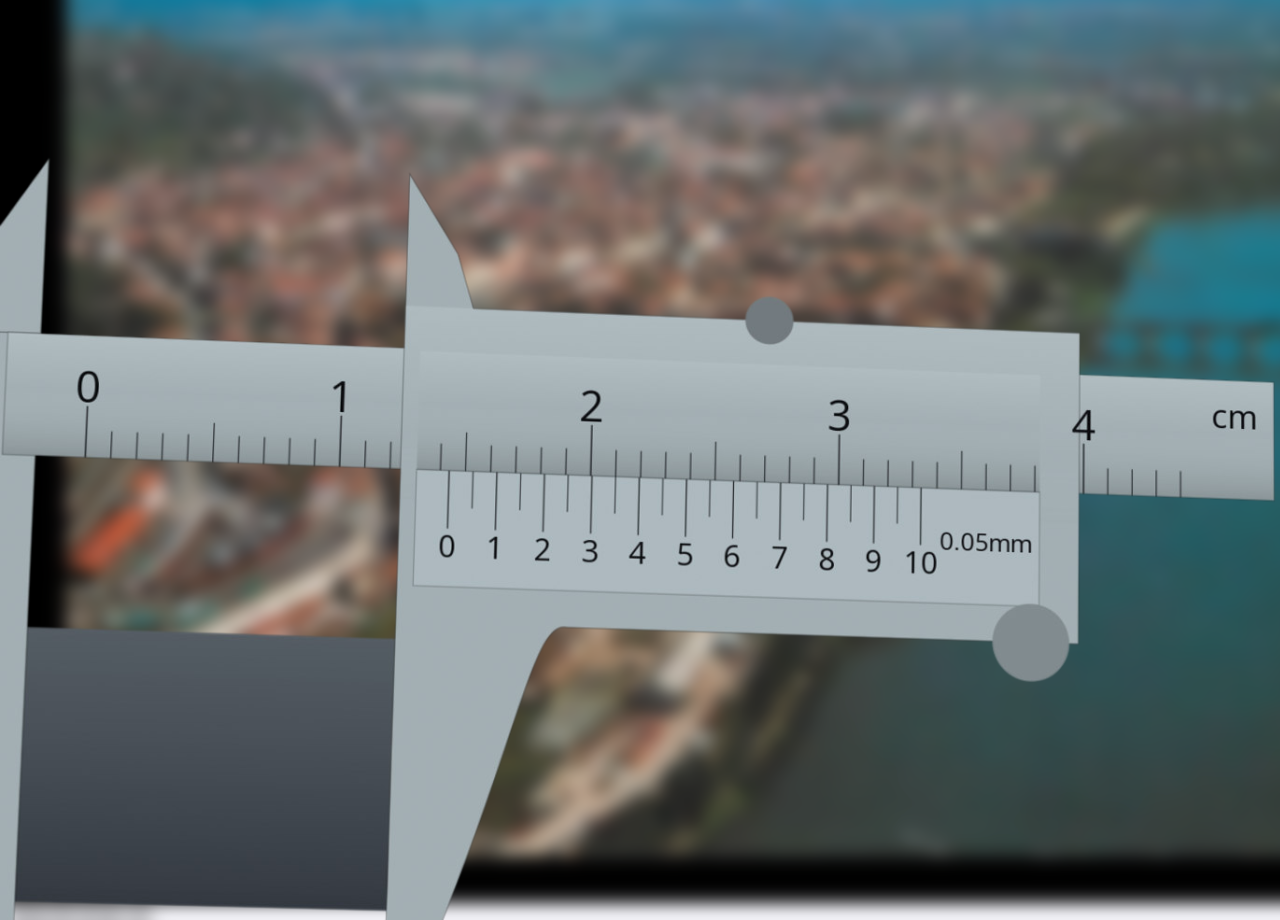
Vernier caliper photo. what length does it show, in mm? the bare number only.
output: 14.35
